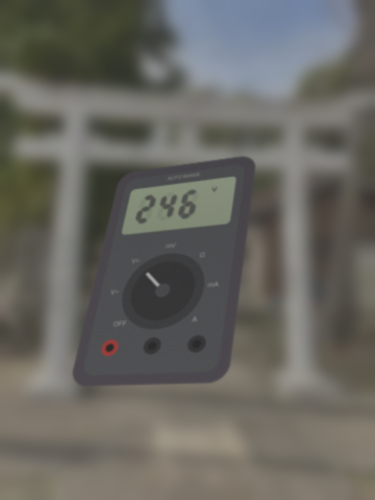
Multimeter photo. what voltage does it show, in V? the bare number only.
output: 246
